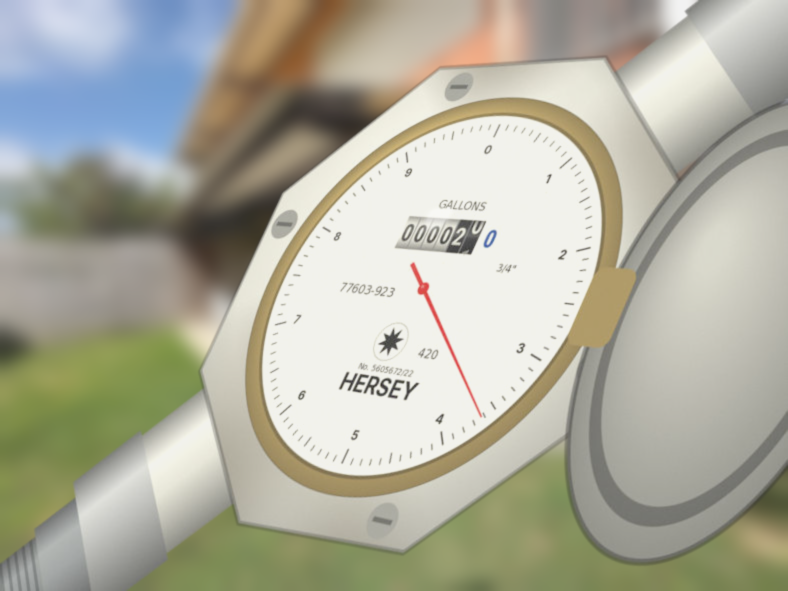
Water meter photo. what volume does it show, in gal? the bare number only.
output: 203.6
